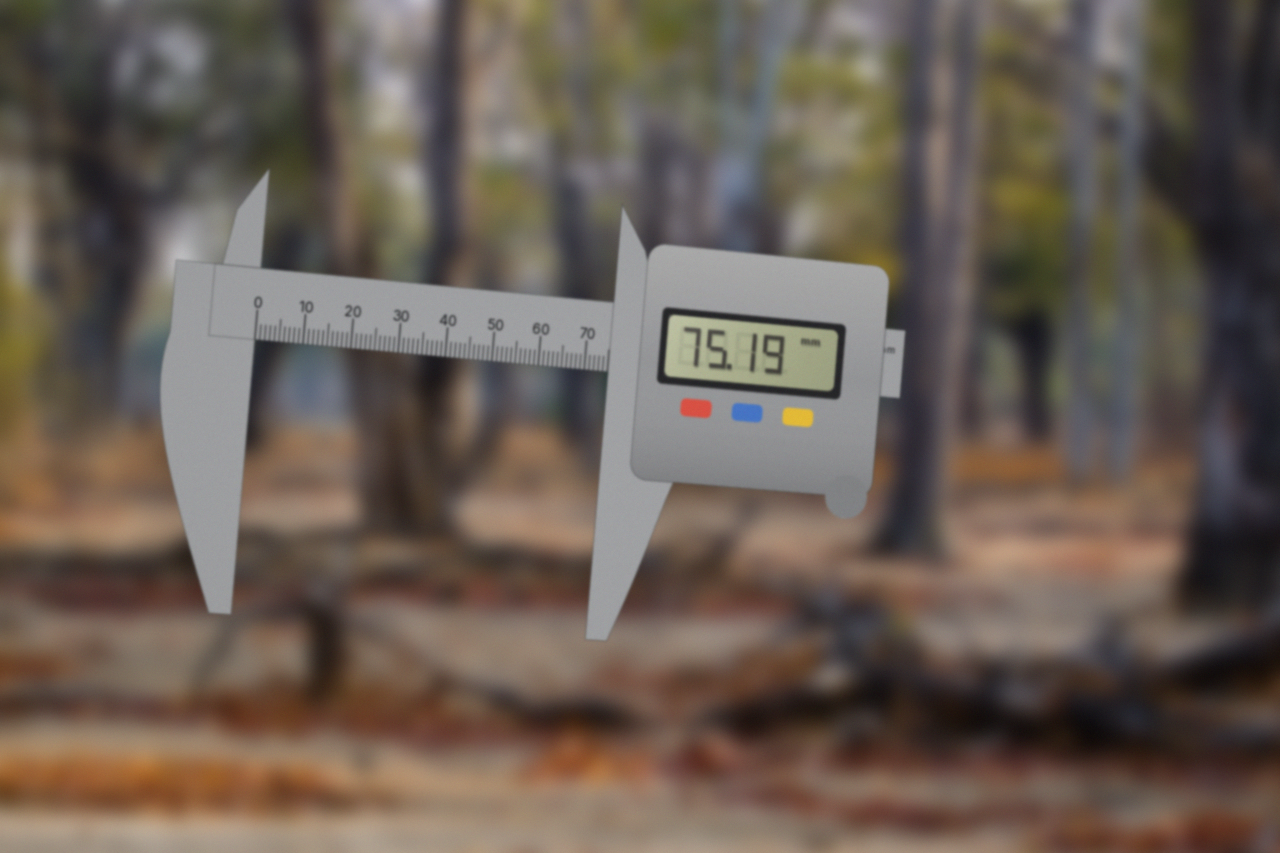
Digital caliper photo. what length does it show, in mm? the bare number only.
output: 75.19
